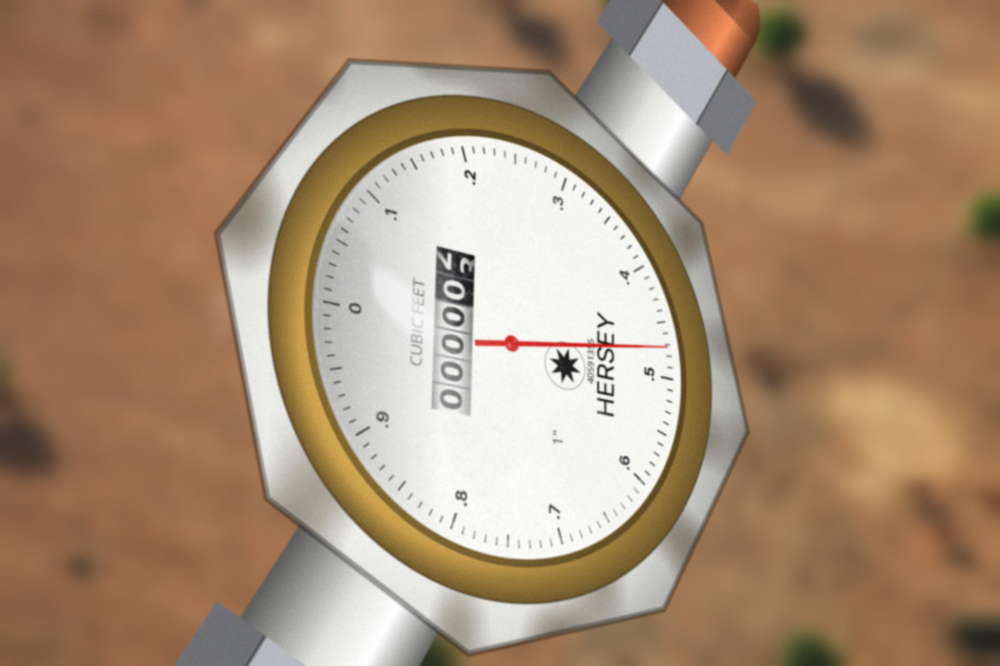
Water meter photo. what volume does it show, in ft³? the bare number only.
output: 2.47
